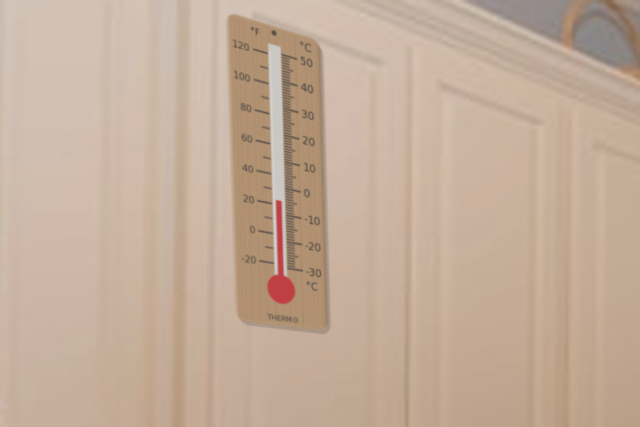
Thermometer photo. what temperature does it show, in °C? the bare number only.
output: -5
